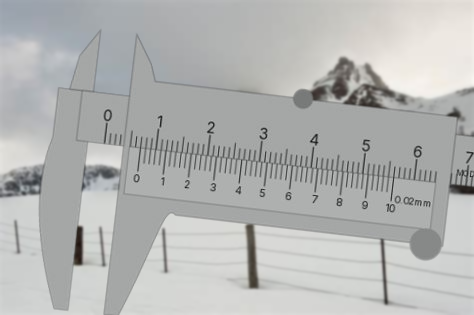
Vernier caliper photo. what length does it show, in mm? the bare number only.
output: 7.0
